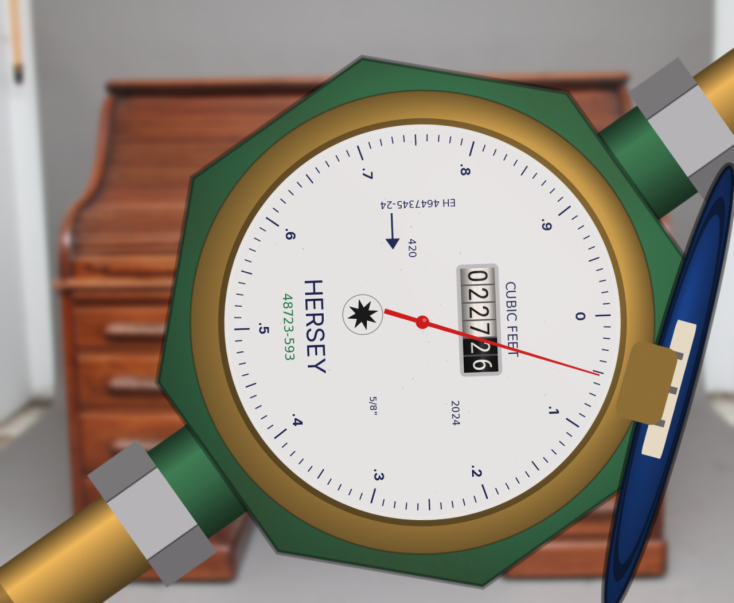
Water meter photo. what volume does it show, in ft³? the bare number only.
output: 22726.05
